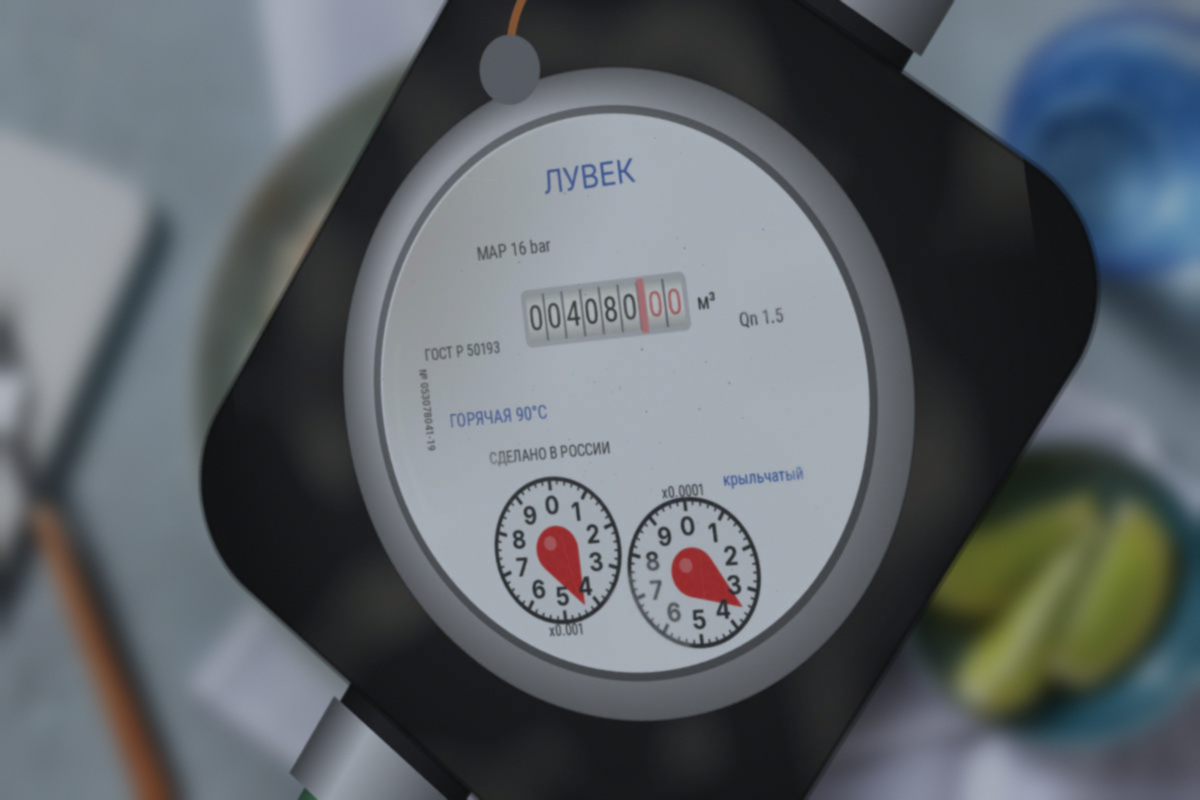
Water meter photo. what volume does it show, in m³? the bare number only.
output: 4080.0043
